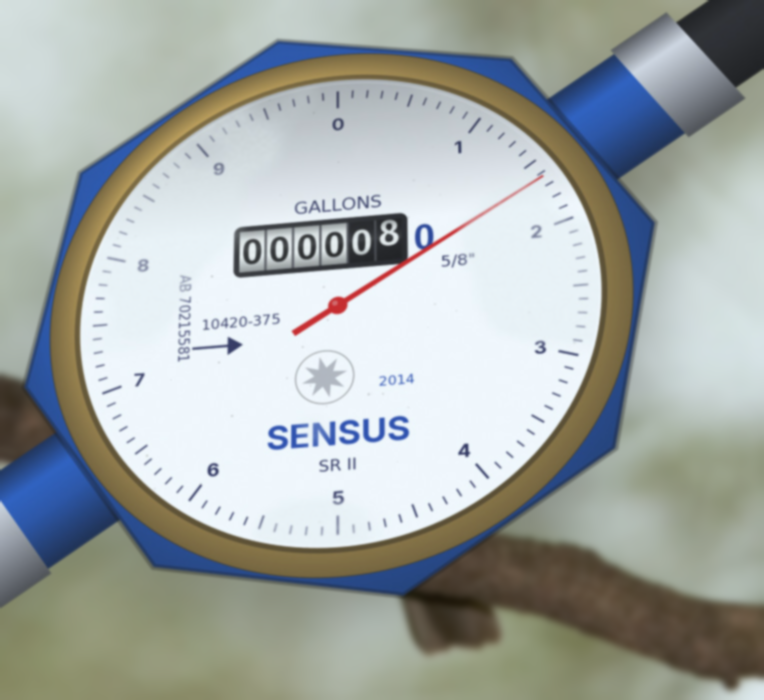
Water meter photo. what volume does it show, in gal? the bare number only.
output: 81.6
